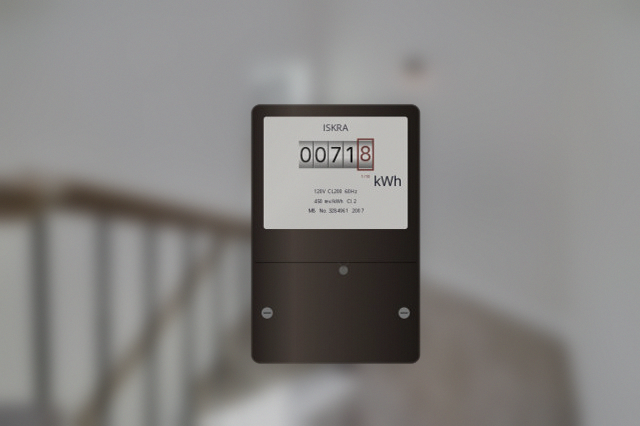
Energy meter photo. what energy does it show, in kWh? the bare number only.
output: 71.8
